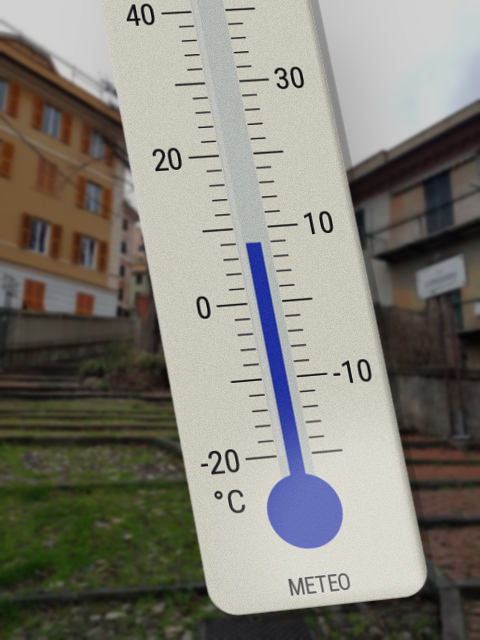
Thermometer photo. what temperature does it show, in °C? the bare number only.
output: 8
